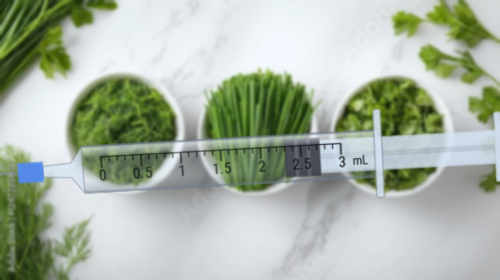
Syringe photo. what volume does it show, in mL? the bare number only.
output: 2.3
